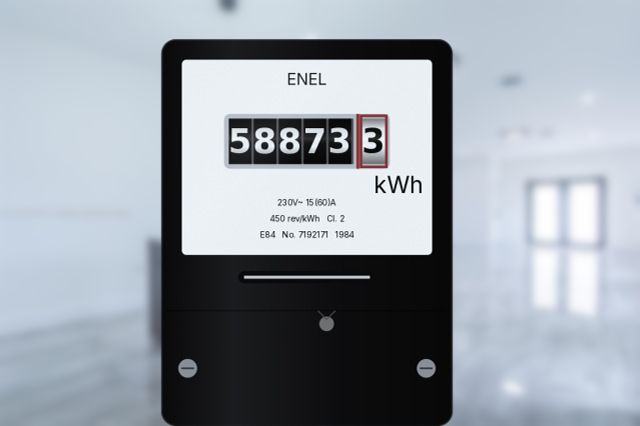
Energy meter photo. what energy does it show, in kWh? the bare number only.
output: 58873.3
